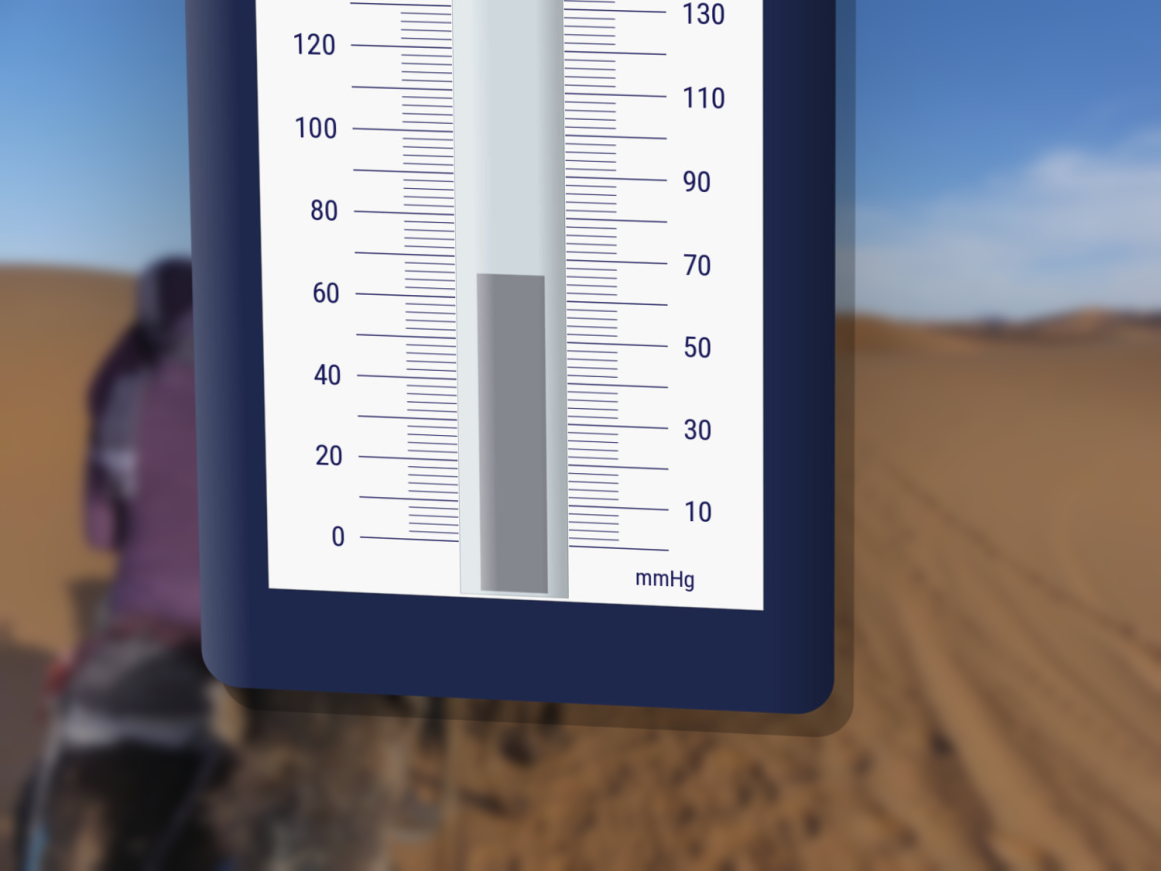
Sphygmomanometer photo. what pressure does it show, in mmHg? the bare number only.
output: 66
